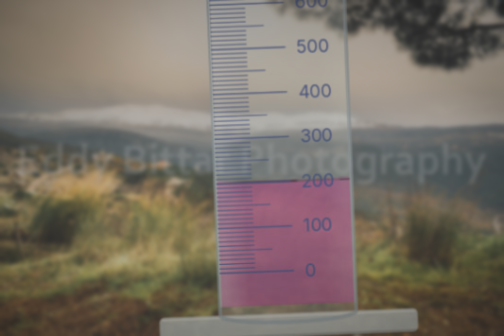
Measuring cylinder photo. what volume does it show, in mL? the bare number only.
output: 200
